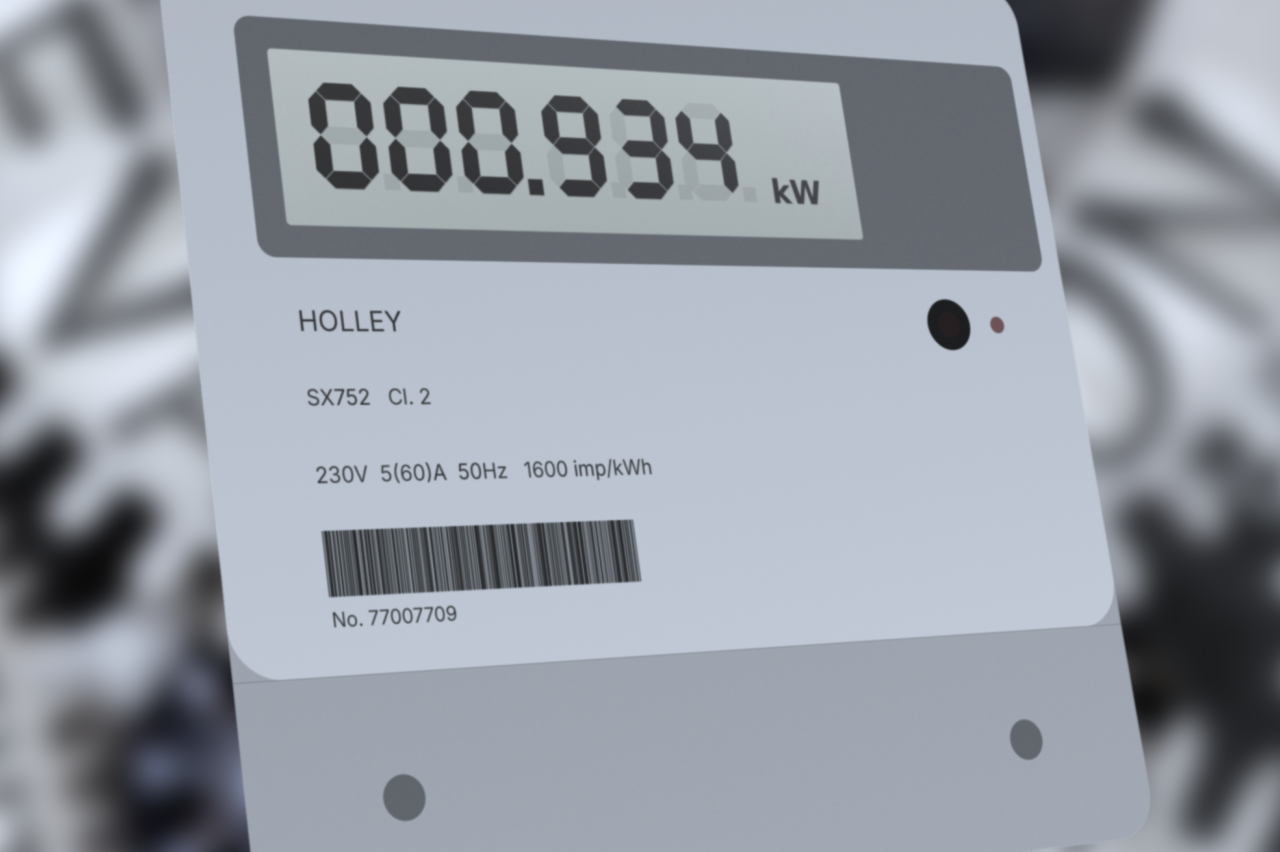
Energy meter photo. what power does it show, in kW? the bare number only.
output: 0.934
